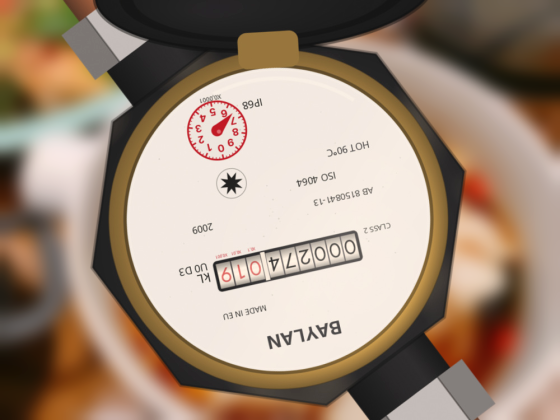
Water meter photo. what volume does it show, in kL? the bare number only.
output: 274.0196
